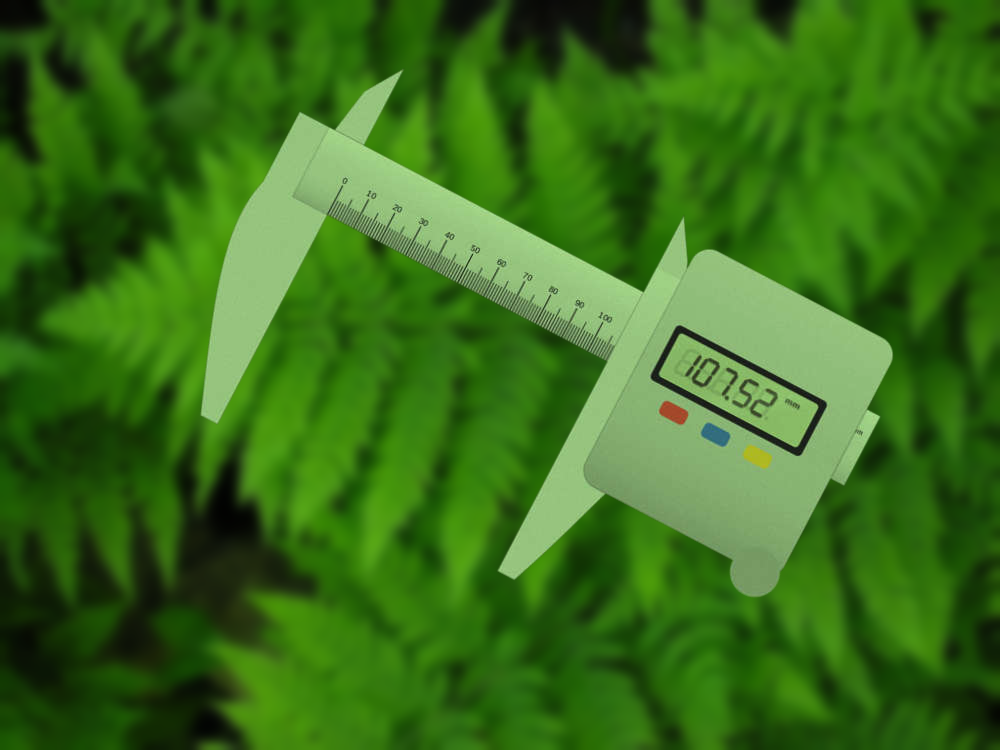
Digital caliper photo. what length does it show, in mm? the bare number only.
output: 107.52
